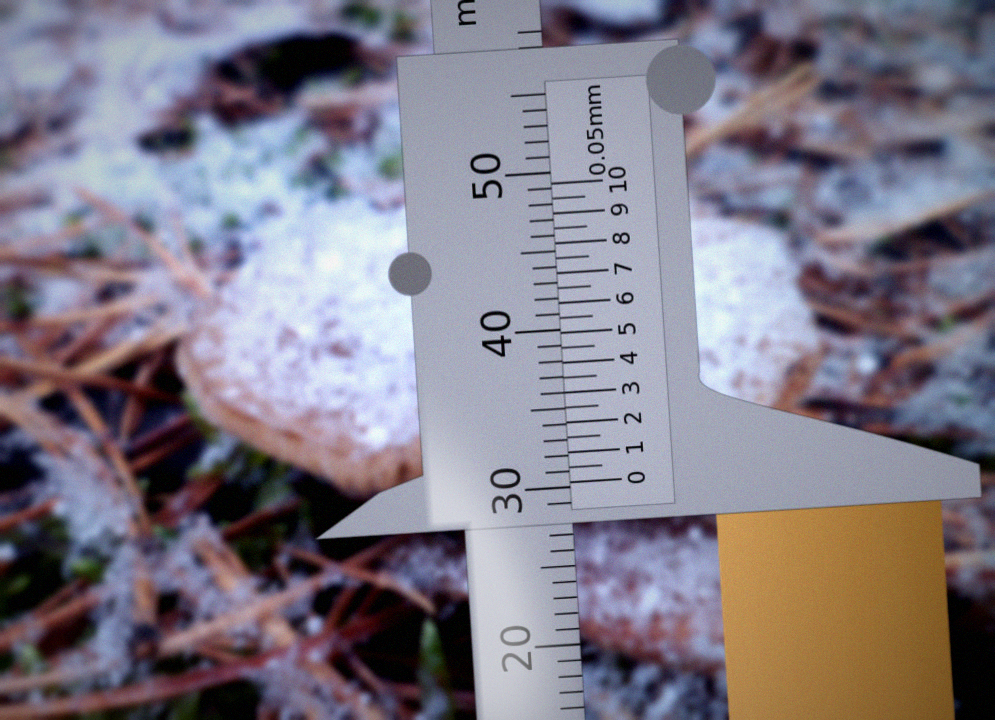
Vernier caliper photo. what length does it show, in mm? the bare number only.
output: 30.3
